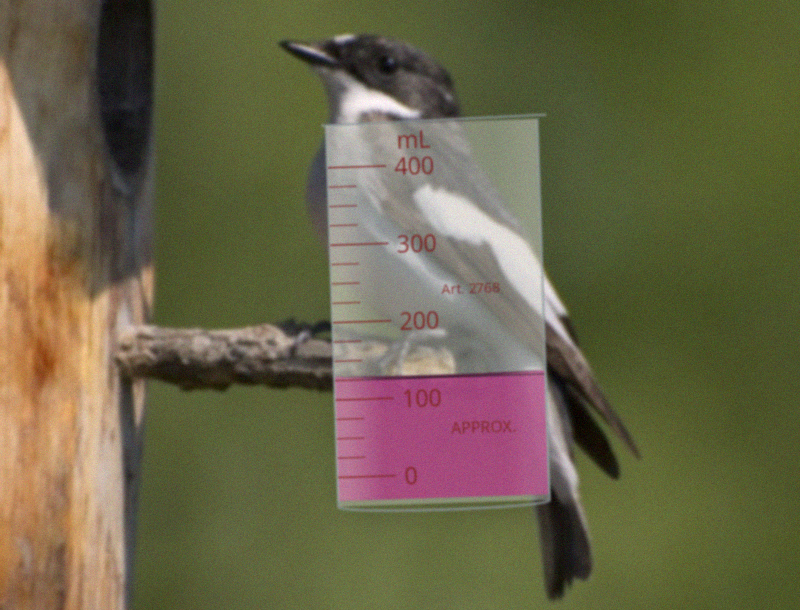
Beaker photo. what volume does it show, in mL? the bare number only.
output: 125
